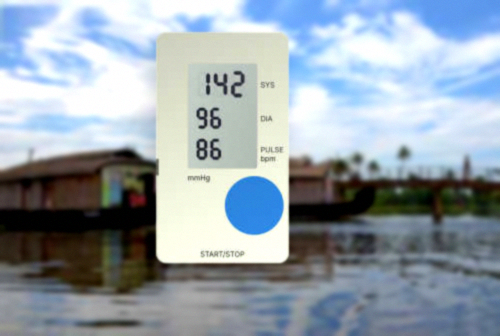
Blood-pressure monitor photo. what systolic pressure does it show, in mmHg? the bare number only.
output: 142
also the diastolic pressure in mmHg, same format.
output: 96
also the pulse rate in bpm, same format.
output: 86
